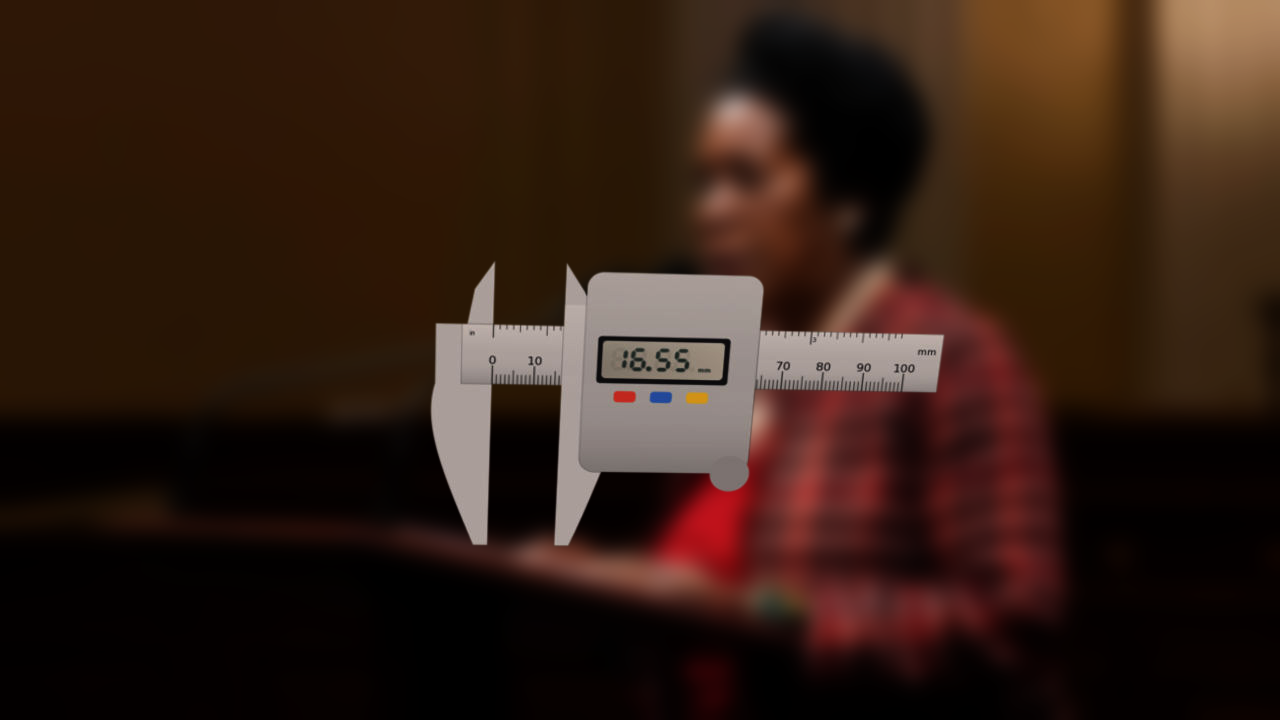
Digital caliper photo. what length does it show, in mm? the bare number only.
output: 16.55
